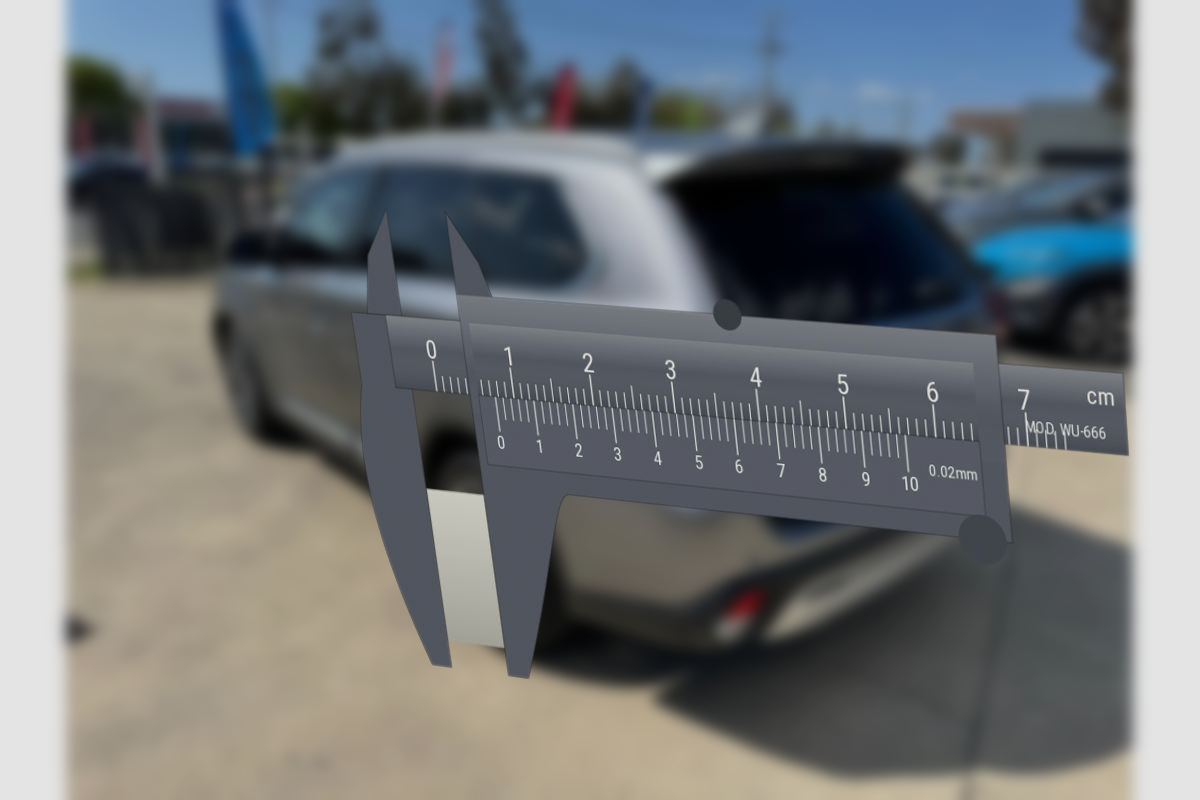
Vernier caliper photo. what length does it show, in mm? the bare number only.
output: 7.6
